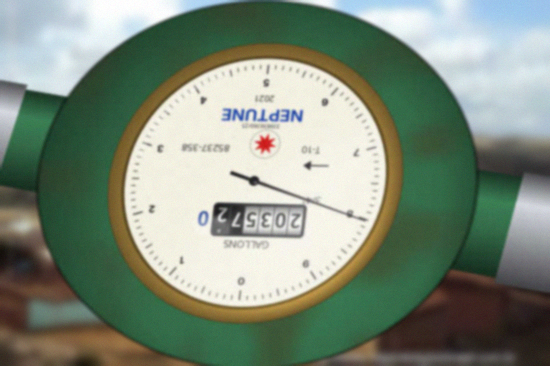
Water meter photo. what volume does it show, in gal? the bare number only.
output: 2035718.0
